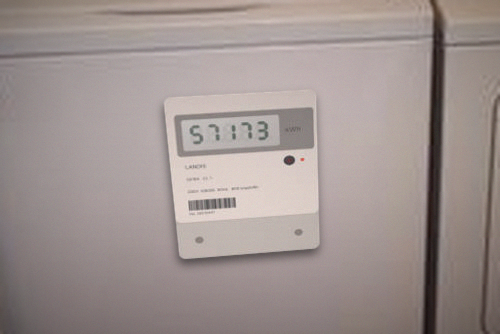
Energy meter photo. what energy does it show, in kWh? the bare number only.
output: 57173
